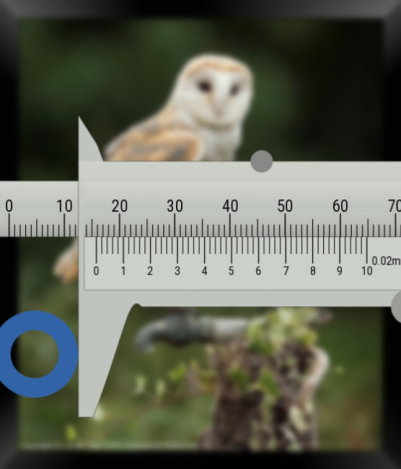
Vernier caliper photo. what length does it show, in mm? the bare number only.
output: 15.8
